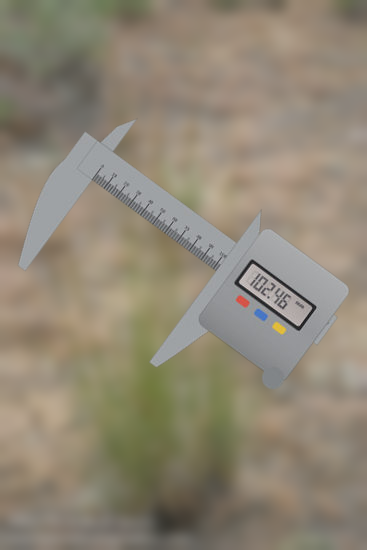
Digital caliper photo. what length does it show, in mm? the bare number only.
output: 102.46
